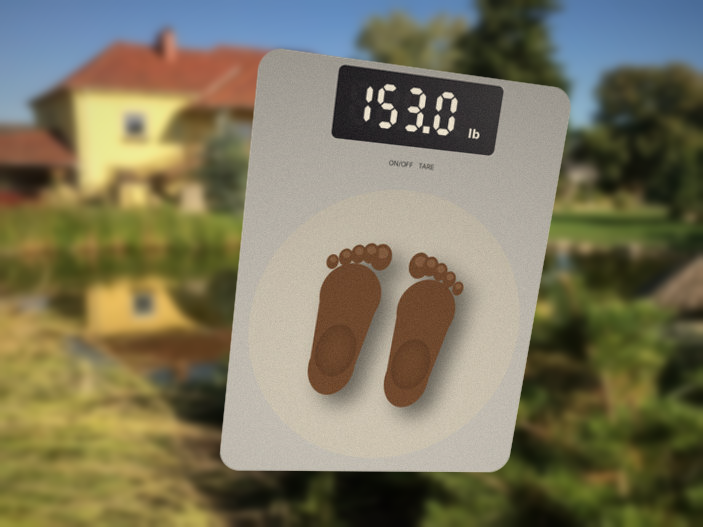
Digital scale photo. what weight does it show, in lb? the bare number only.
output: 153.0
